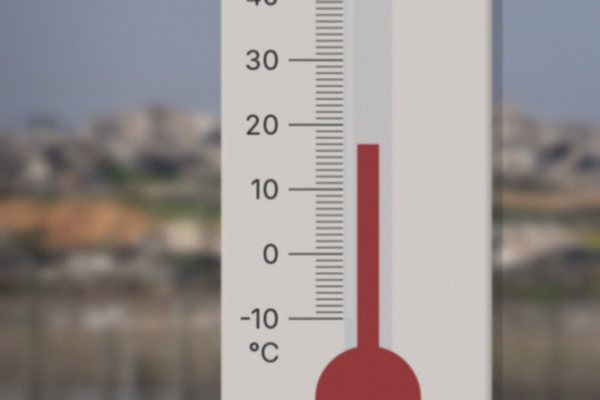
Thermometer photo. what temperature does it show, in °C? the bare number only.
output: 17
